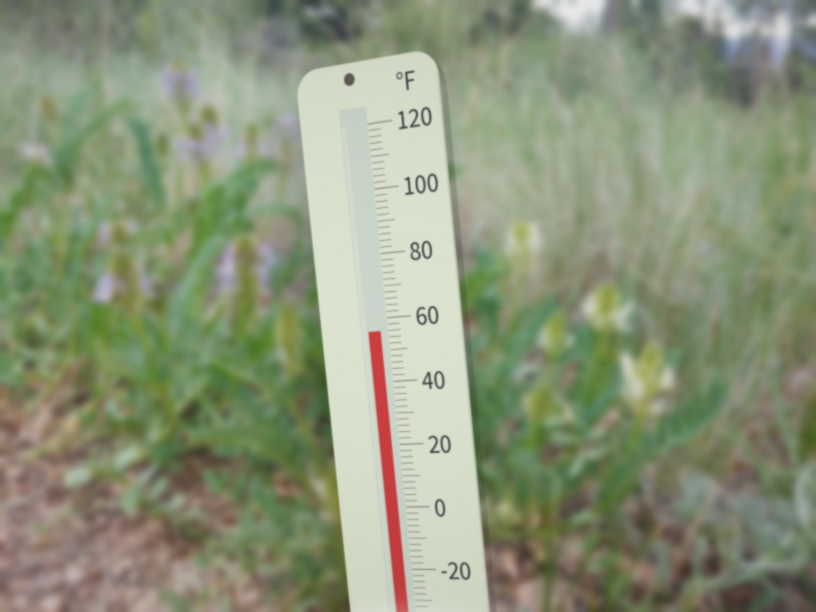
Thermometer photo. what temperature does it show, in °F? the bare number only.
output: 56
